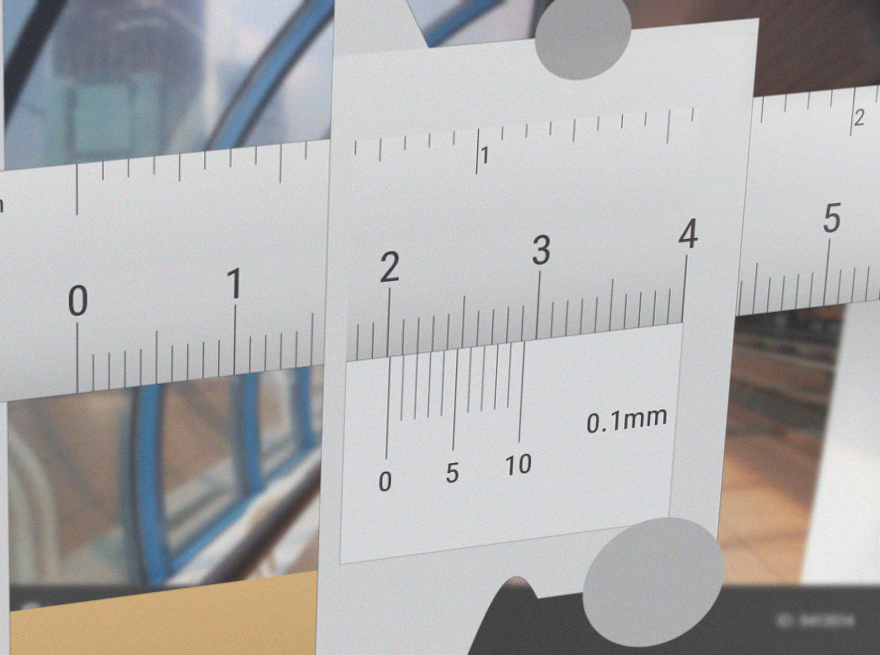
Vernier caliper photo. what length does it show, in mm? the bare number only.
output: 20.2
